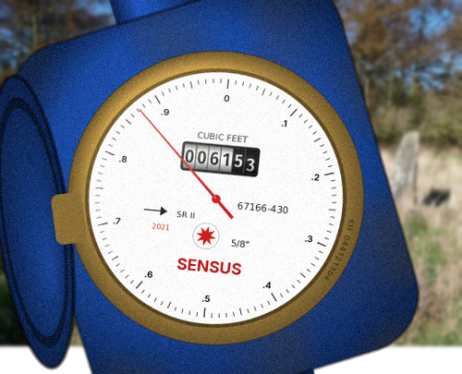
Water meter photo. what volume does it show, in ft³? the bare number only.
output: 6152.87
